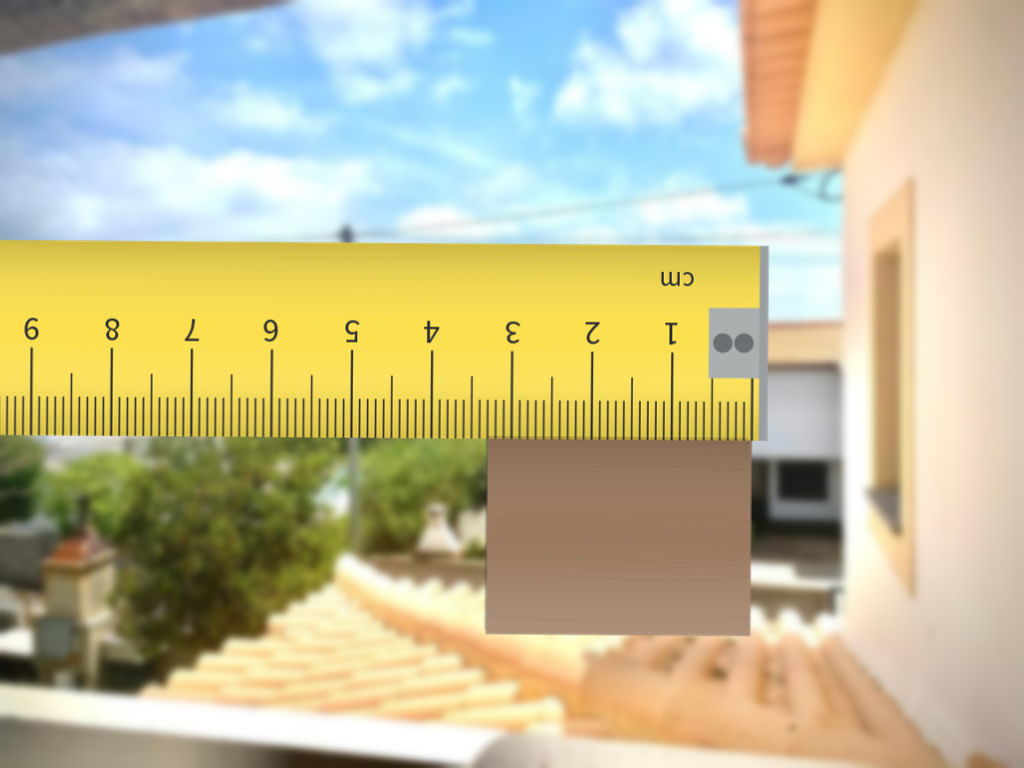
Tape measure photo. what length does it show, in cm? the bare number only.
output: 3.3
